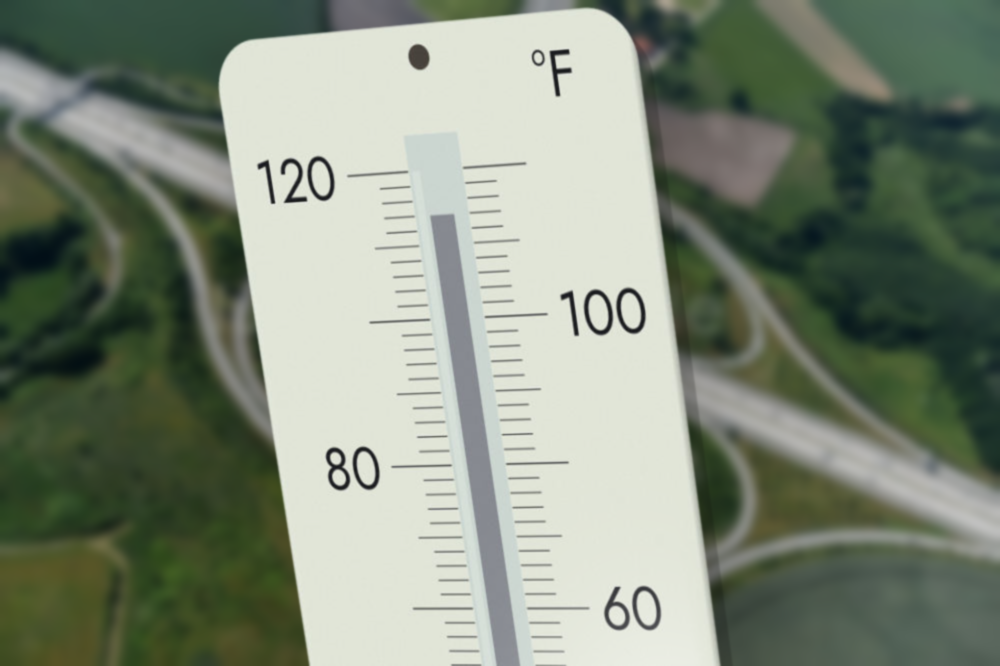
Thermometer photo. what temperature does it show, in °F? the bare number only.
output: 114
